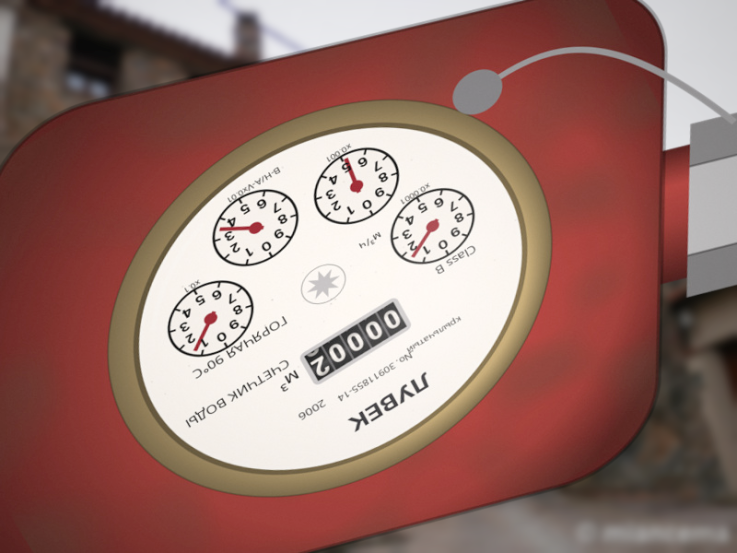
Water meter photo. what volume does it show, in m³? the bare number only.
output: 2.1351
